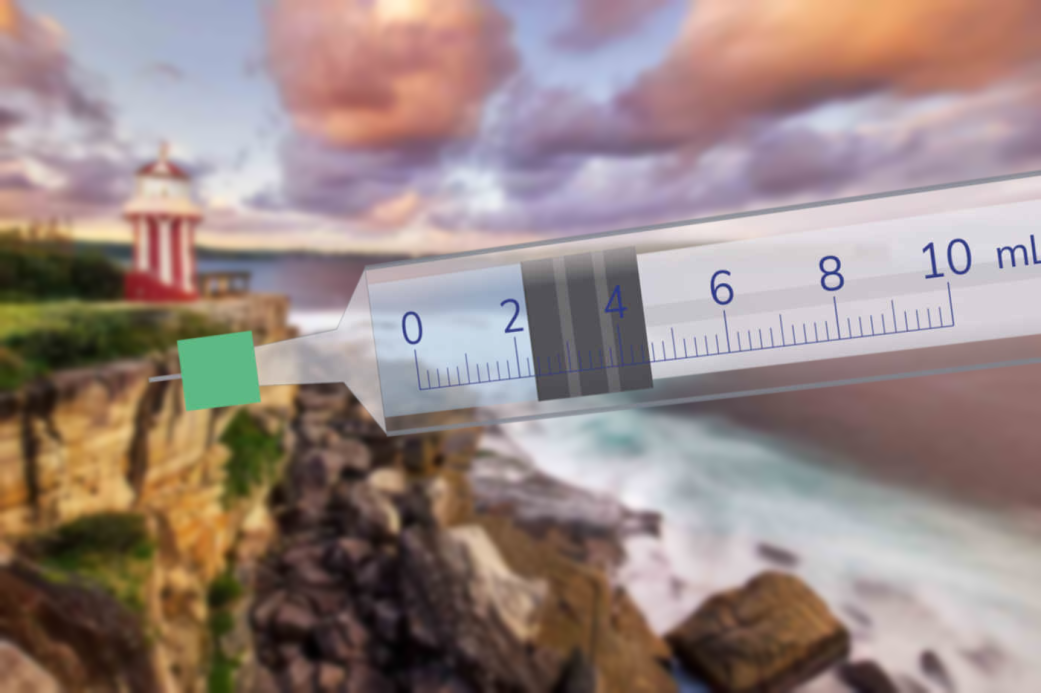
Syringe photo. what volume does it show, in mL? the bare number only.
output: 2.3
